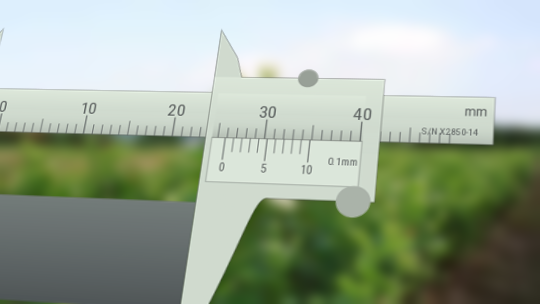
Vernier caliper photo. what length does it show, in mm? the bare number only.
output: 25.8
